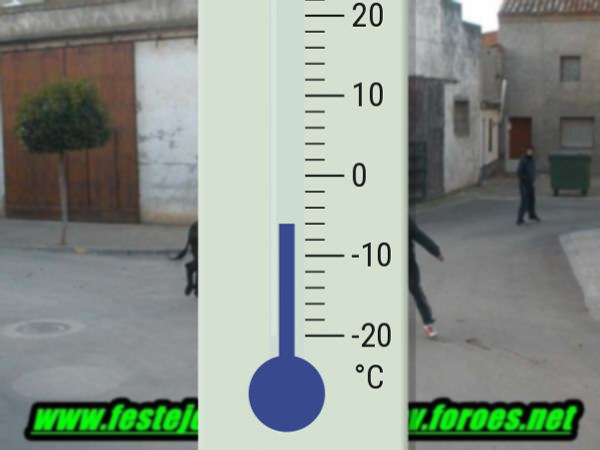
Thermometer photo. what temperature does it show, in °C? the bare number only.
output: -6
